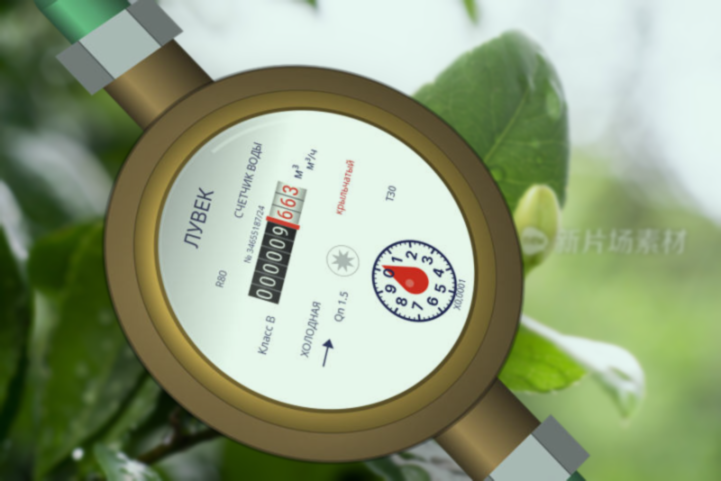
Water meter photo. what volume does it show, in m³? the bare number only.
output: 9.6630
